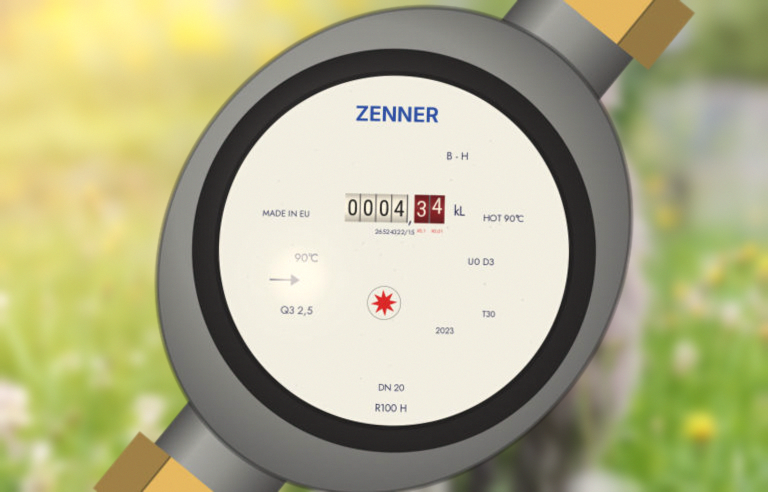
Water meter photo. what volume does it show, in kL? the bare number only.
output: 4.34
